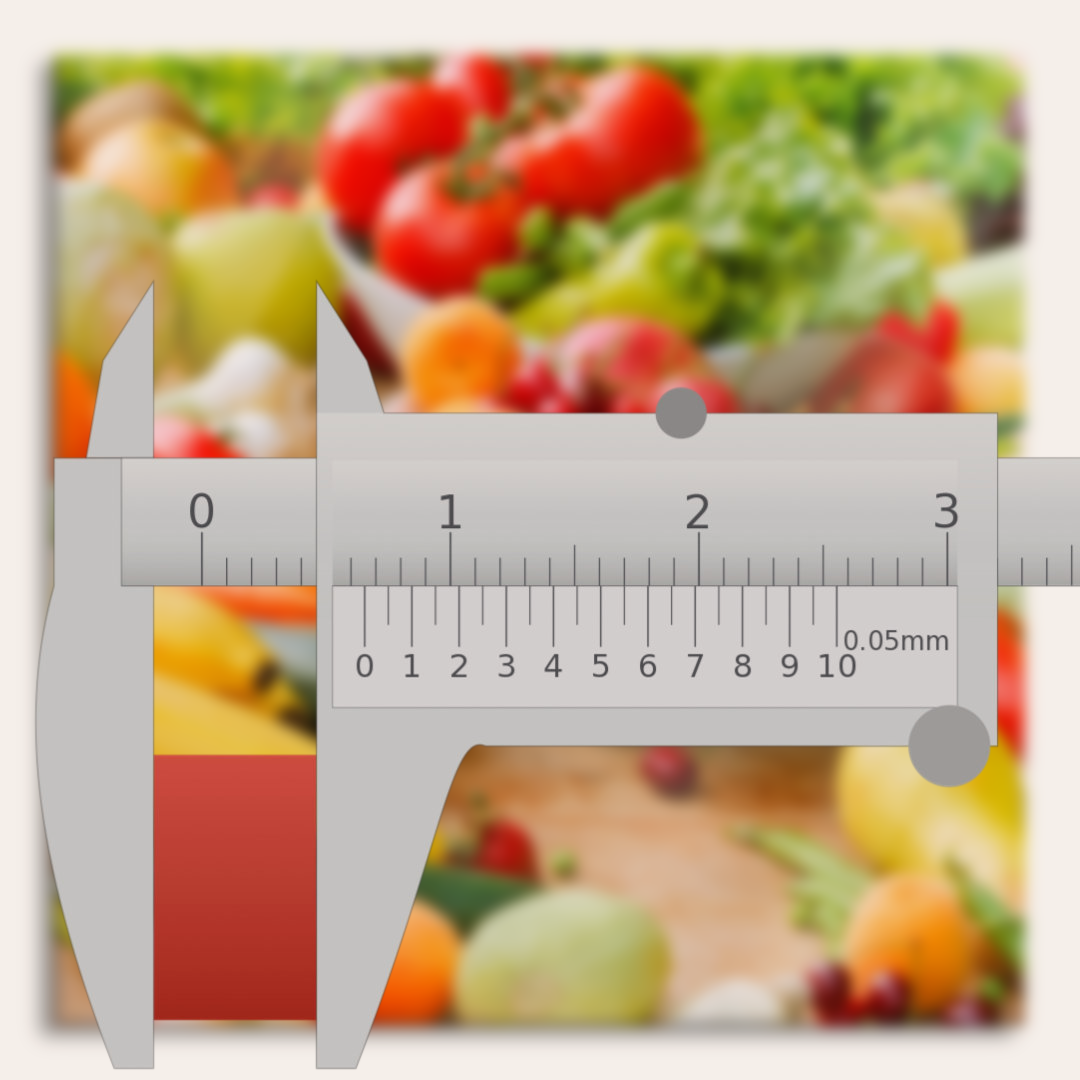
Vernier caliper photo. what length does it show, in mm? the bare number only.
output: 6.55
